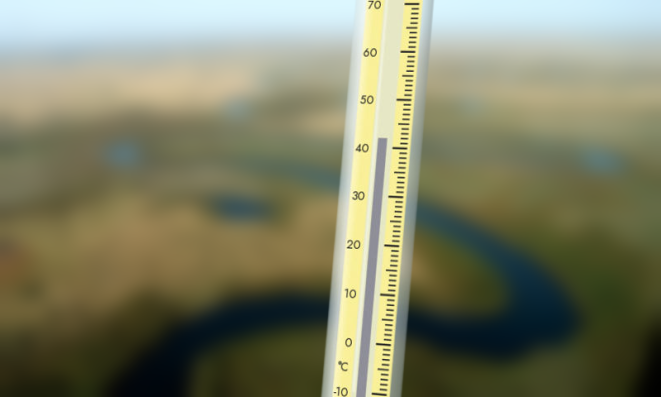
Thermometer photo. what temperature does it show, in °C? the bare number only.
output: 42
